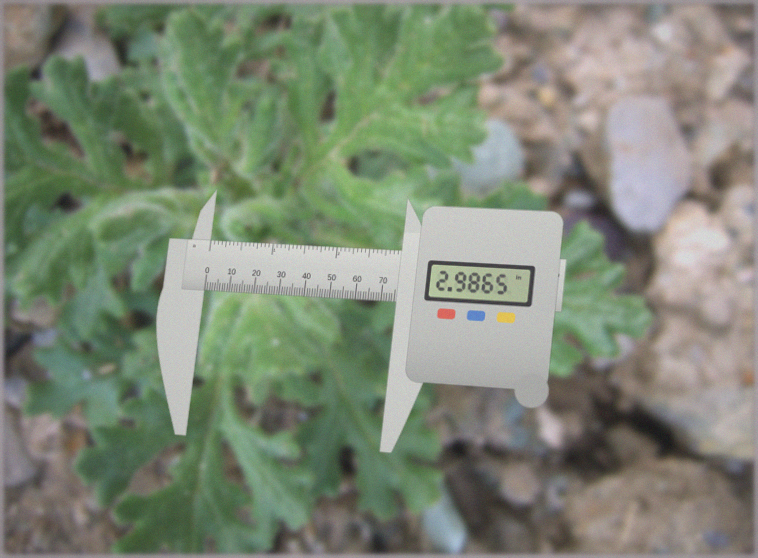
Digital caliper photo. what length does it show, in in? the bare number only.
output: 2.9865
